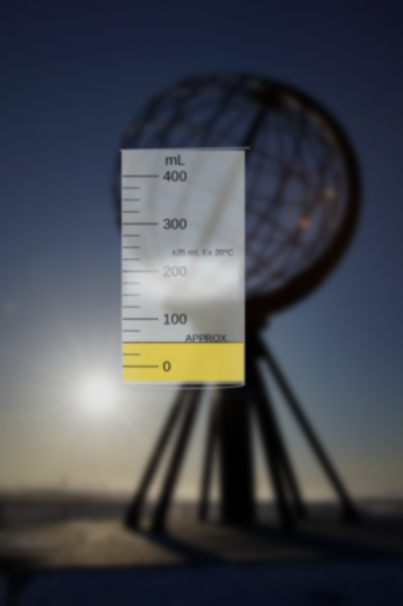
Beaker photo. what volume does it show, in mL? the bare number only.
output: 50
